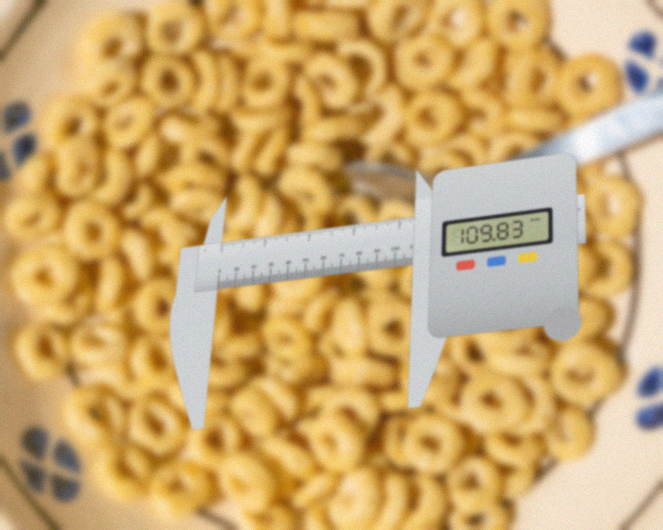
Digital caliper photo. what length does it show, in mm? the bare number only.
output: 109.83
